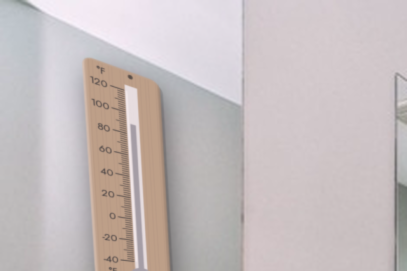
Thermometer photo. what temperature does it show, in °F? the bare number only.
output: 90
